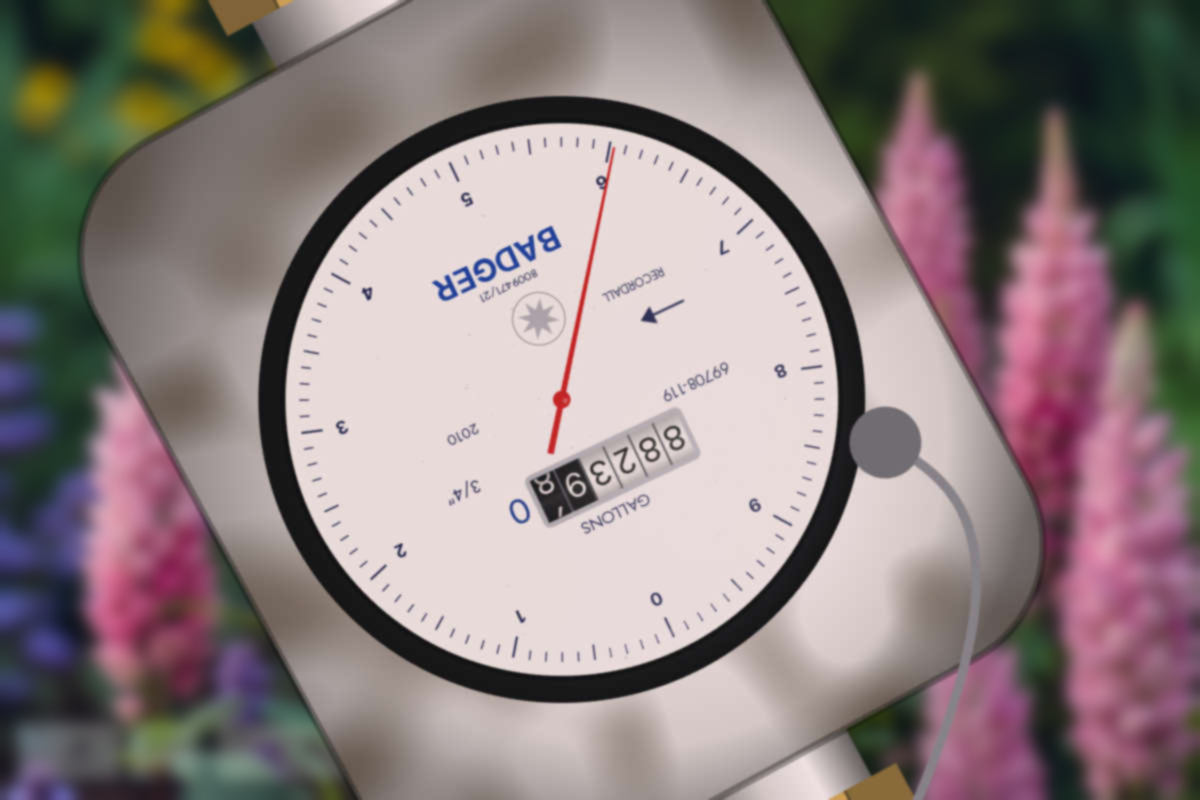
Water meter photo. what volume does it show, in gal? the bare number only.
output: 8823976.0
